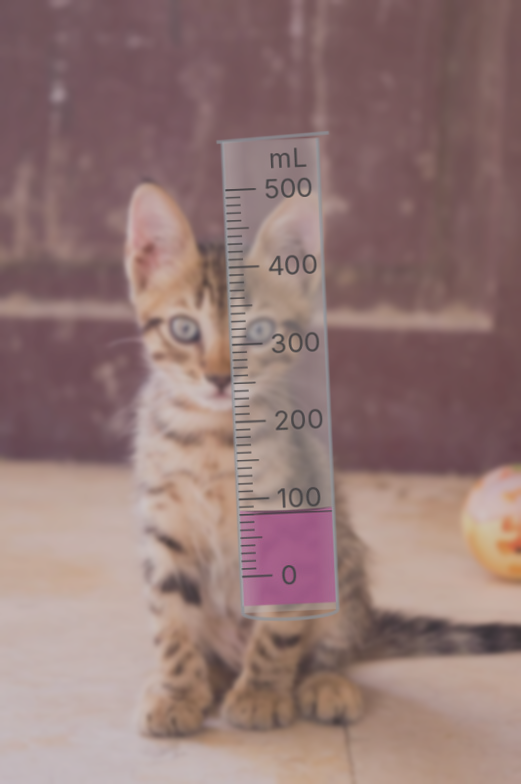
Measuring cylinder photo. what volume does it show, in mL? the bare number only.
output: 80
